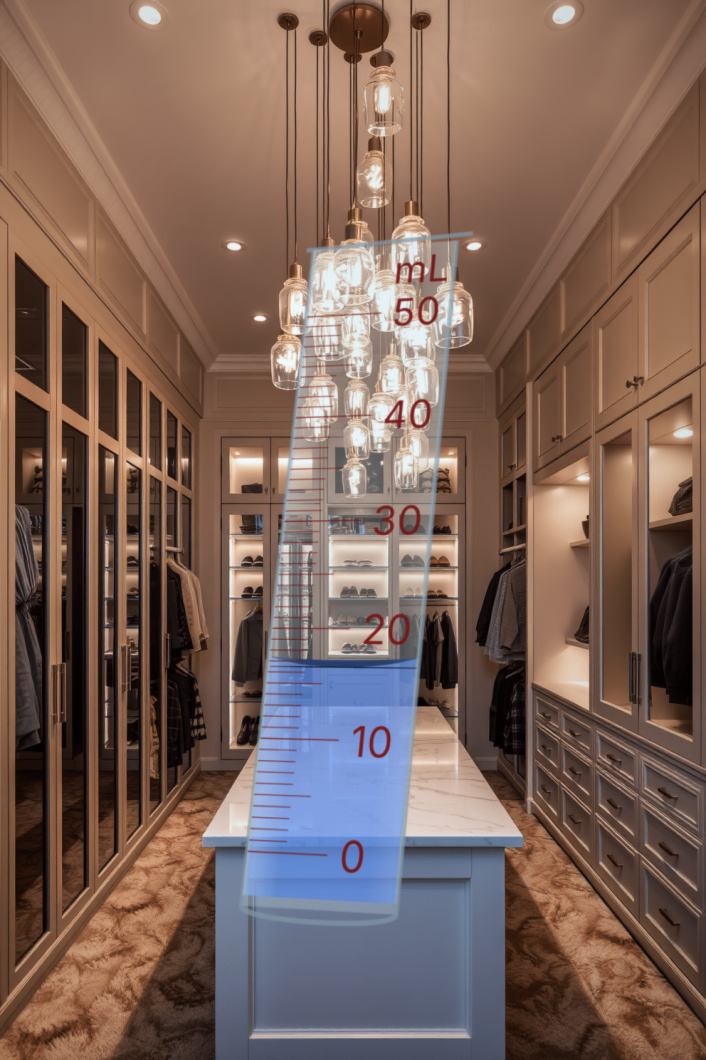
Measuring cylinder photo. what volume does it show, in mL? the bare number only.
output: 16.5
